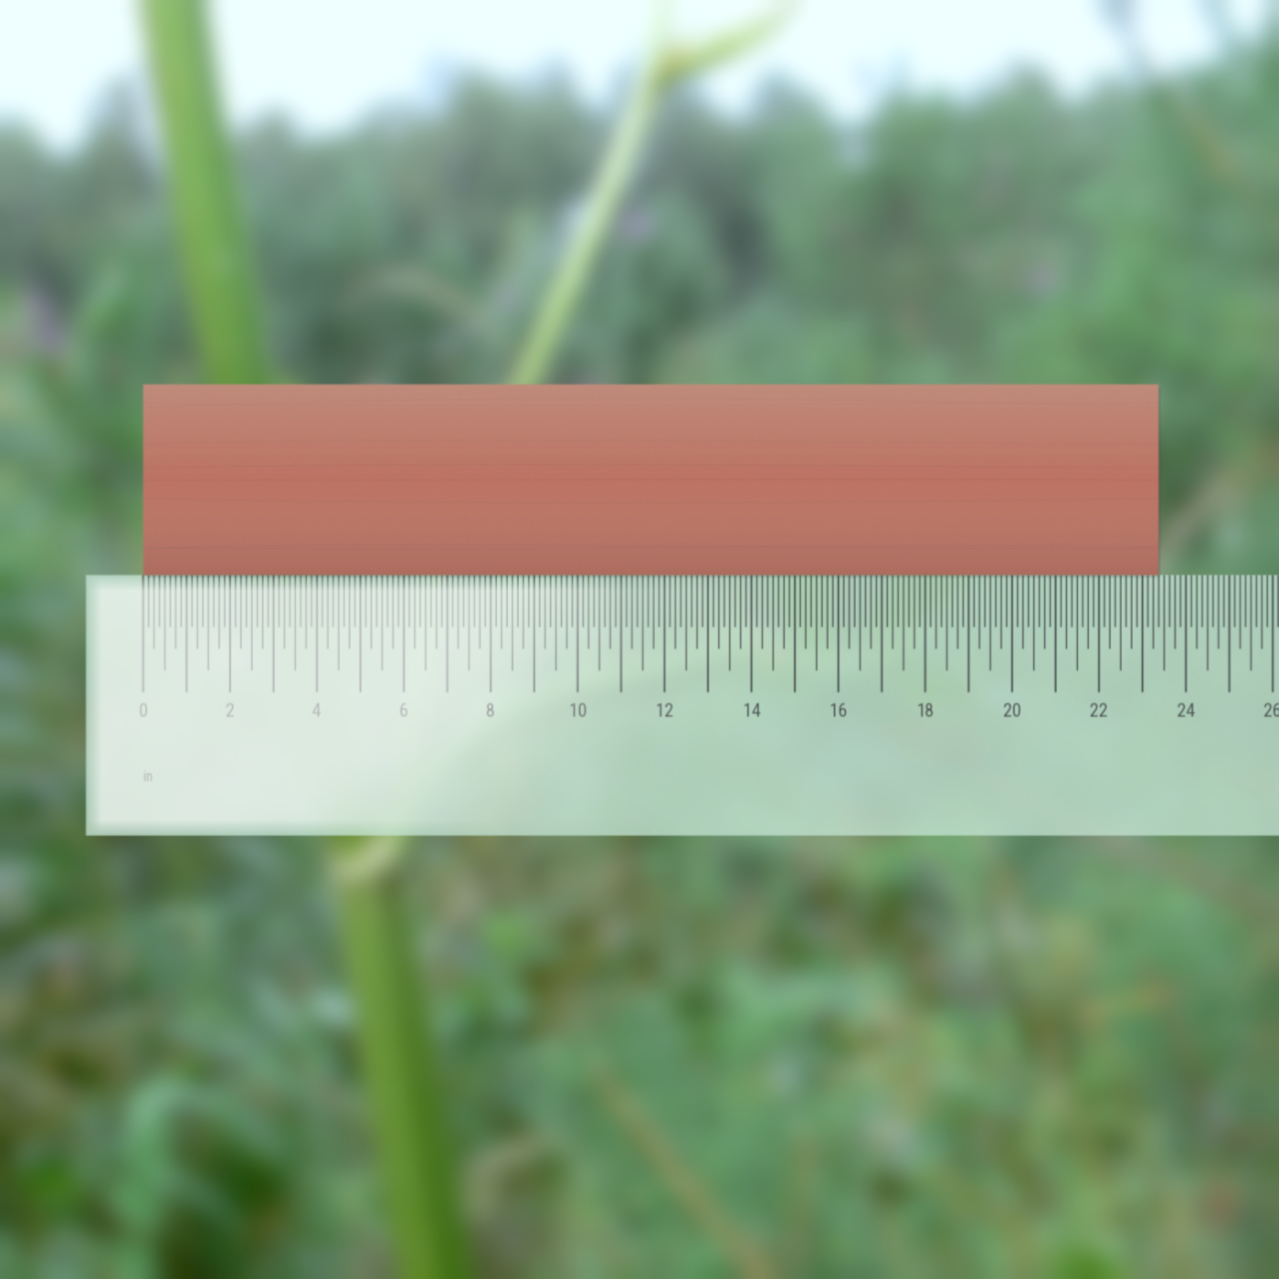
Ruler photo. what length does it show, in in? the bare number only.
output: 23.375
